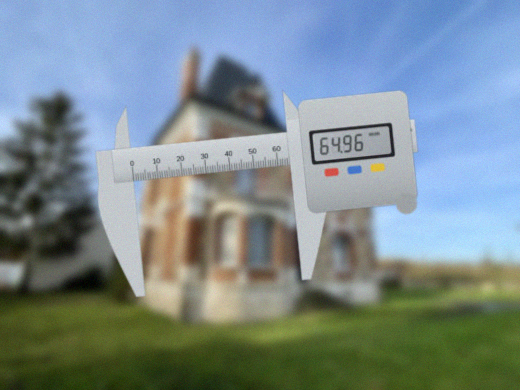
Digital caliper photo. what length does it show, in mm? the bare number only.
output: 64.96
